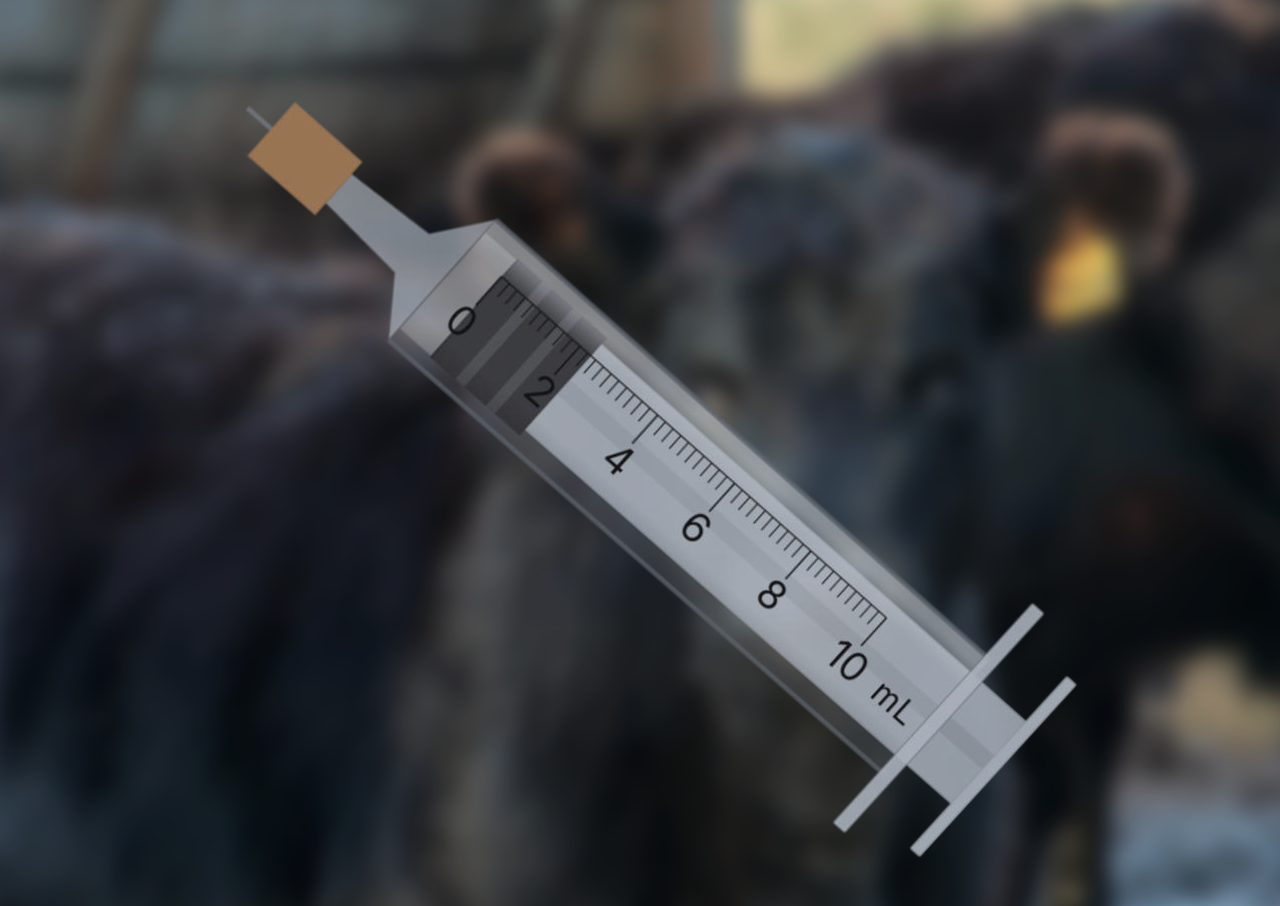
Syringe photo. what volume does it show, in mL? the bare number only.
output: 0
